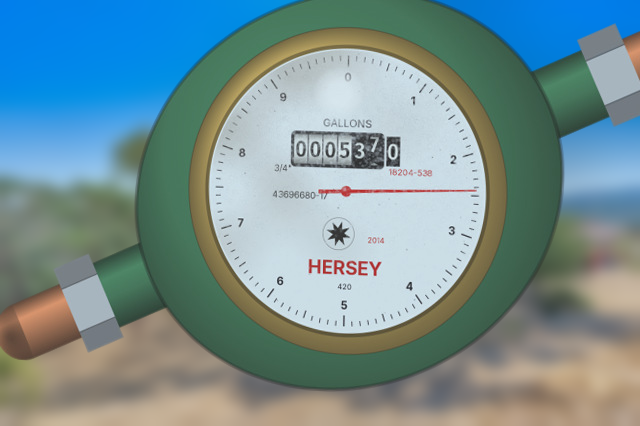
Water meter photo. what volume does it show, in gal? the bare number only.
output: 5372.4
